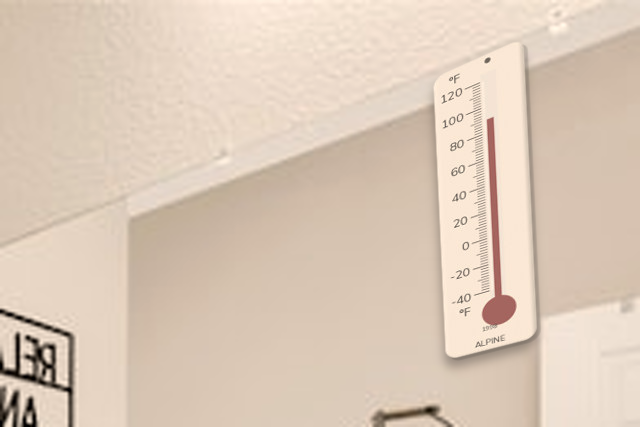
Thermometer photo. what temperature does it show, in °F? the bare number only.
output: 90
